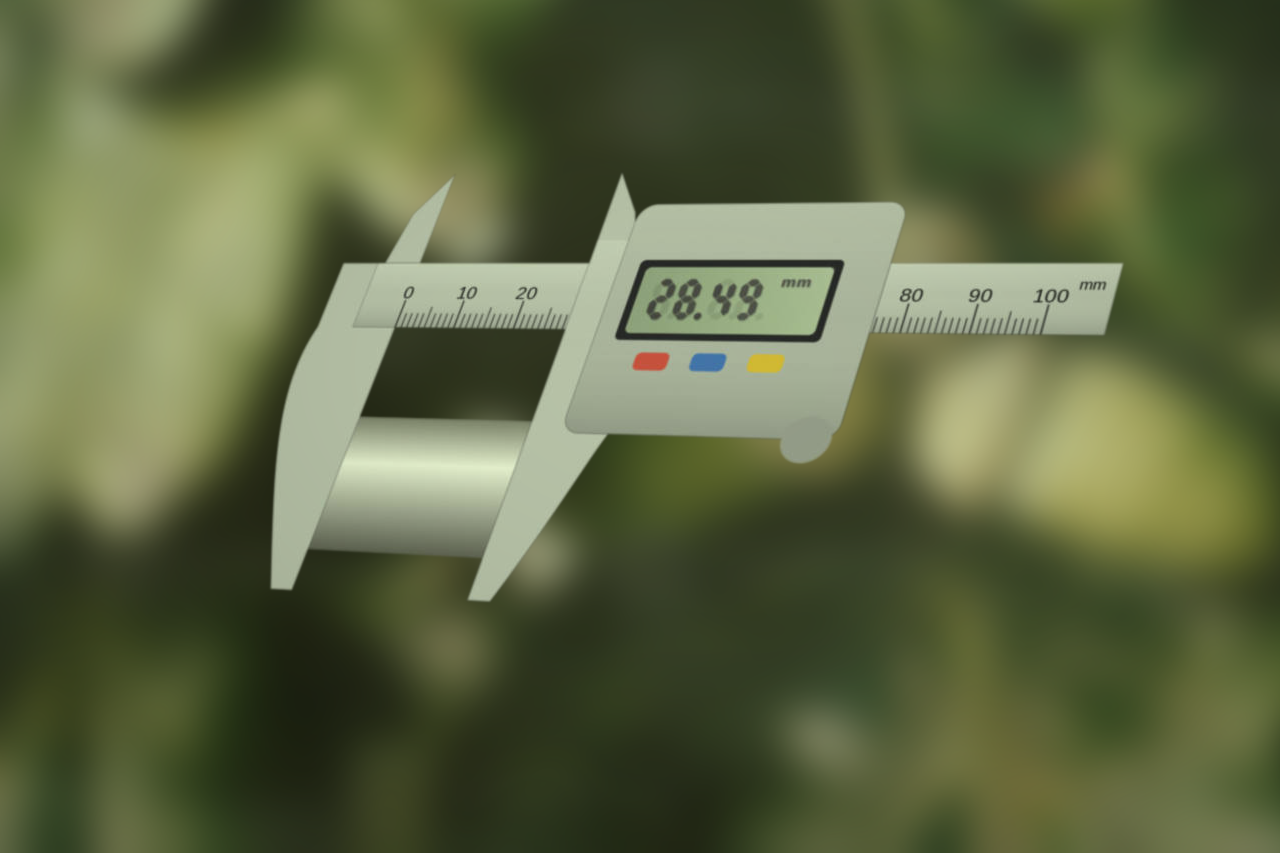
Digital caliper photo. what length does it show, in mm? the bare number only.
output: 28.49
